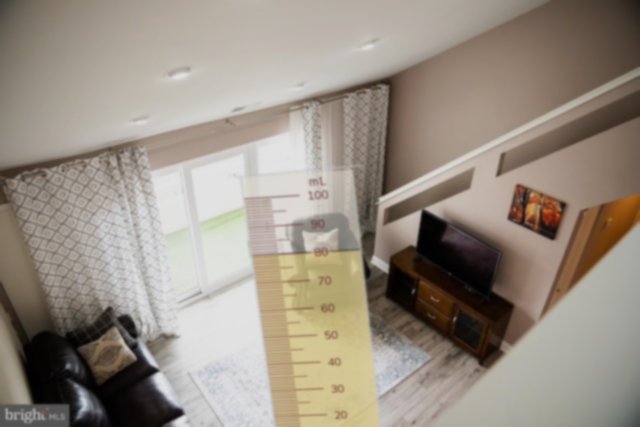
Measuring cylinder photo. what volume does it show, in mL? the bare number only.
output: 80
